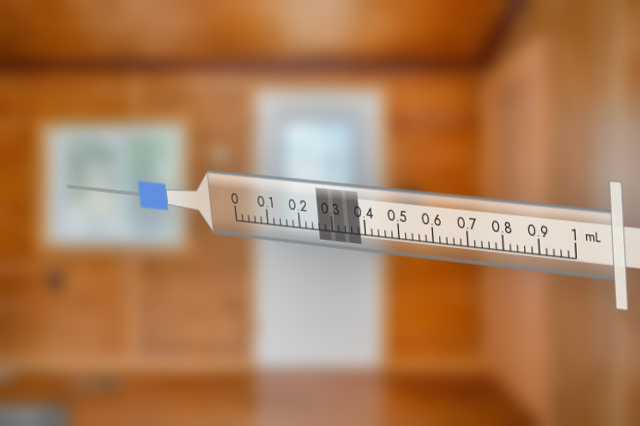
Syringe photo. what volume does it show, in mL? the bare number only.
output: 0.26
